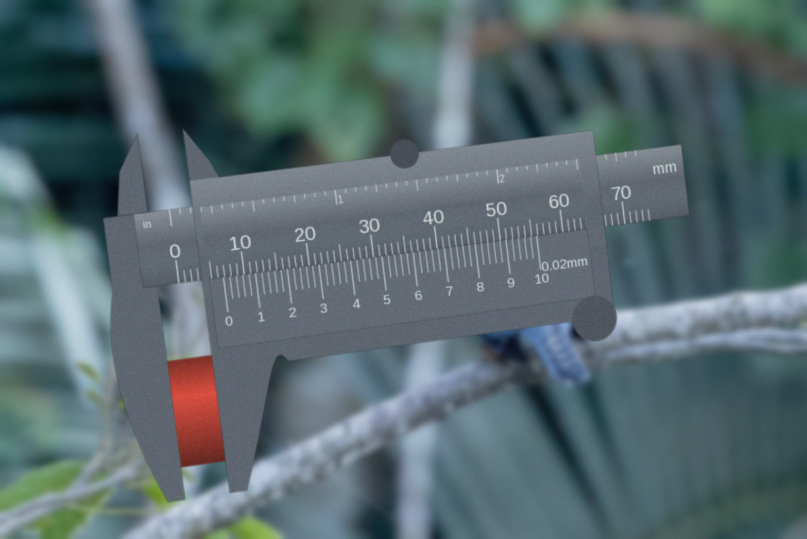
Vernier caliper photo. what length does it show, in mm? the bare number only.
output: 6.8
